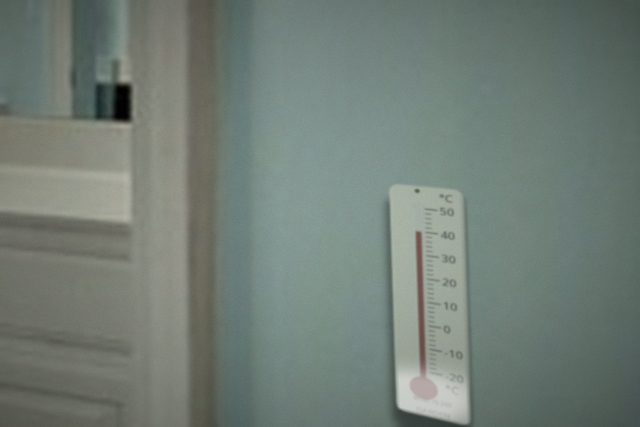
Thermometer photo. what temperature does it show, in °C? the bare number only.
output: 40
